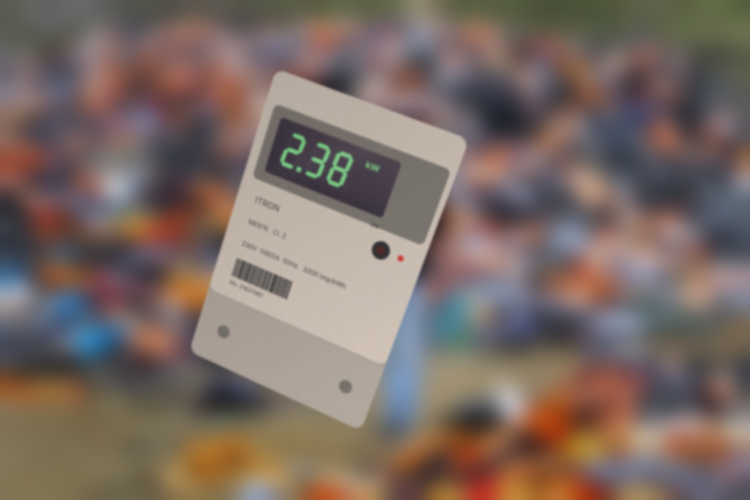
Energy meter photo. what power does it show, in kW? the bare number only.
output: 2.38
